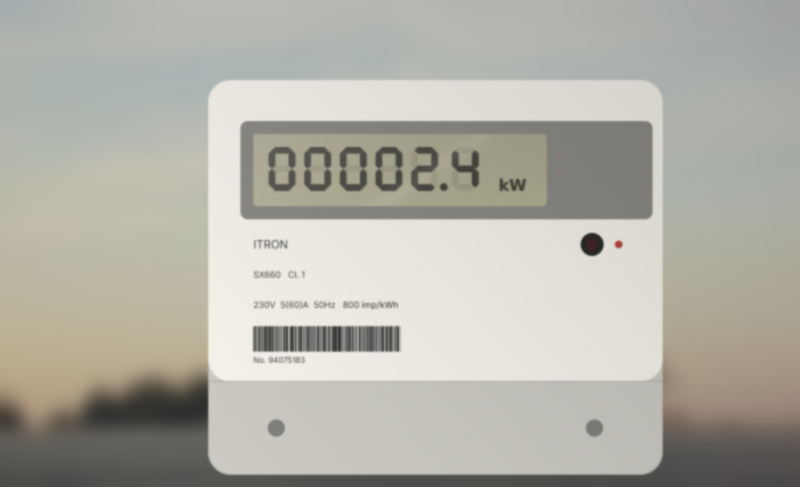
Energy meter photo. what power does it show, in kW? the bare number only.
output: 2.4
